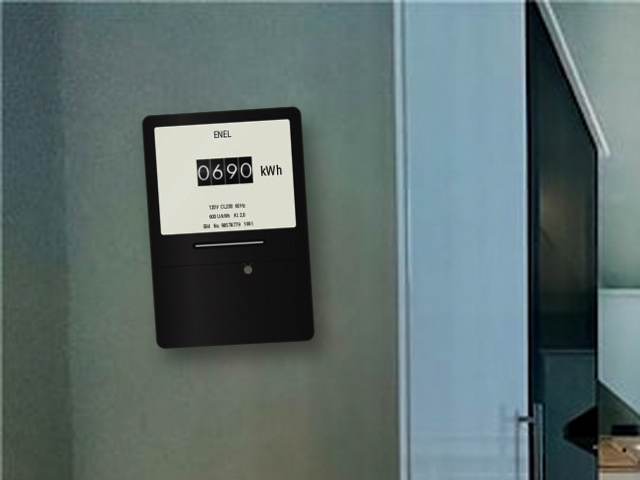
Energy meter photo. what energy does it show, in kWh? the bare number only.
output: 690
